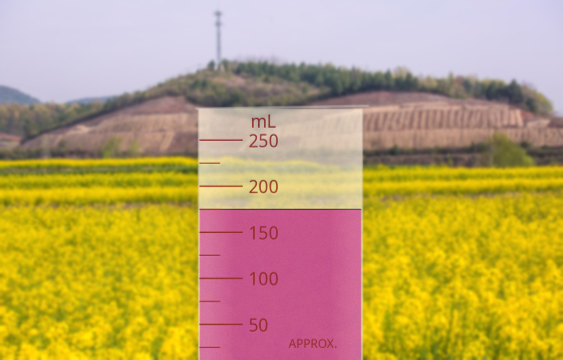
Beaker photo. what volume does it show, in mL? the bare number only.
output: 175
